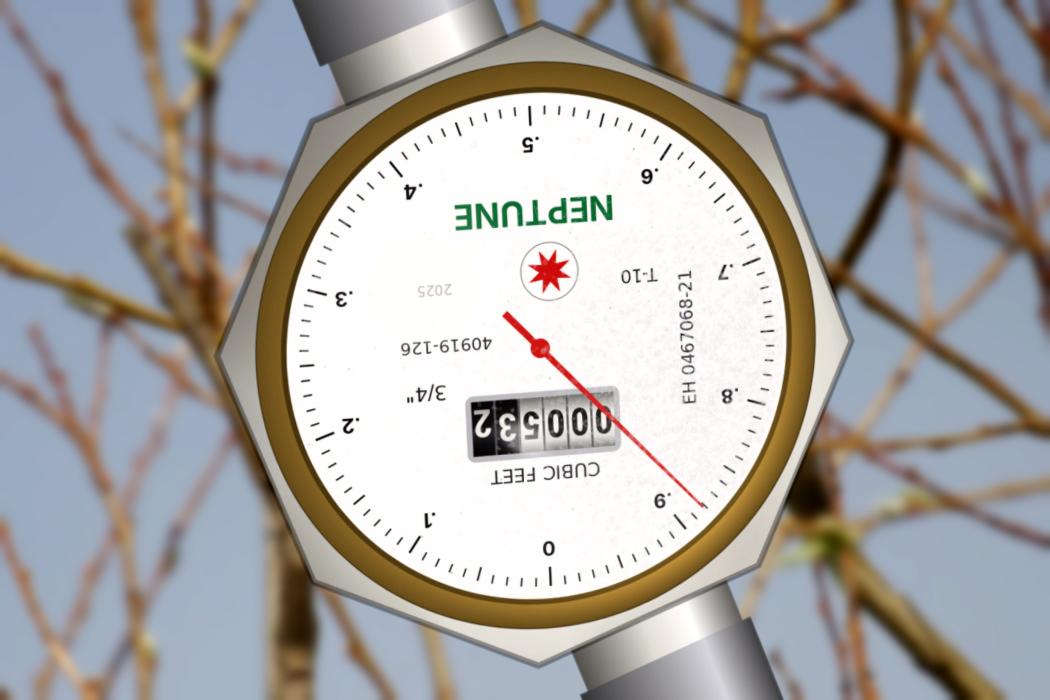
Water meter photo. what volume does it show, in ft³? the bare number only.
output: 531.88
